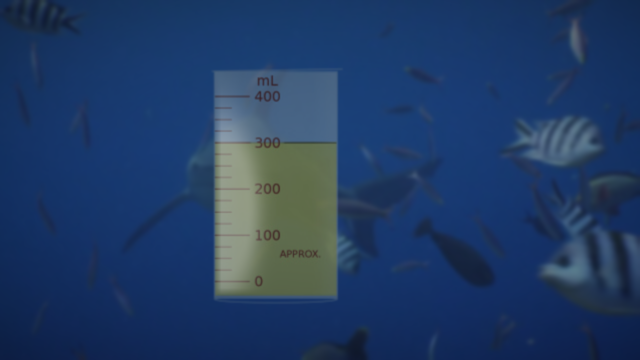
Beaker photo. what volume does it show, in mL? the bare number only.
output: 300
